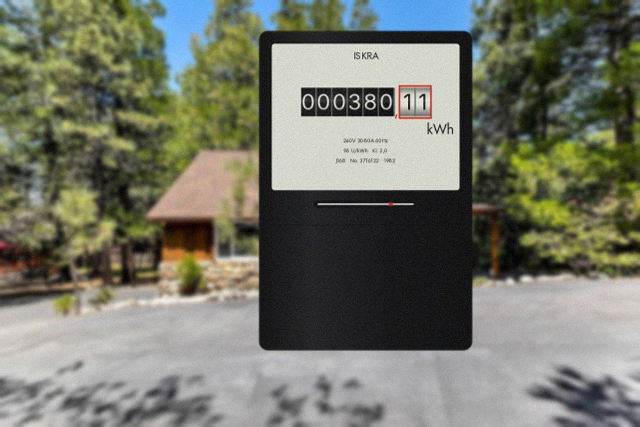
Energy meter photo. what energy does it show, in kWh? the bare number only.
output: 380.11
